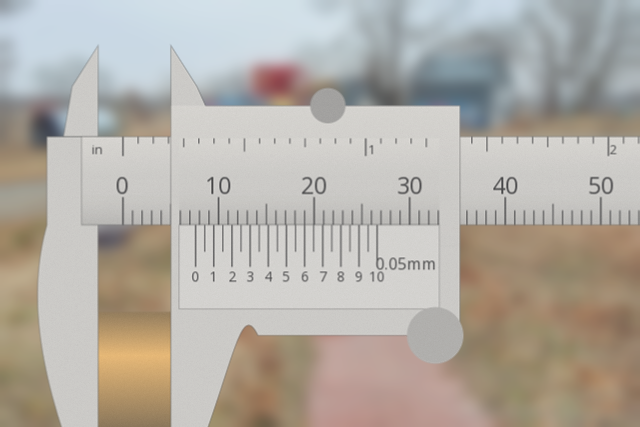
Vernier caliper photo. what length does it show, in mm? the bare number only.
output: 7.6
